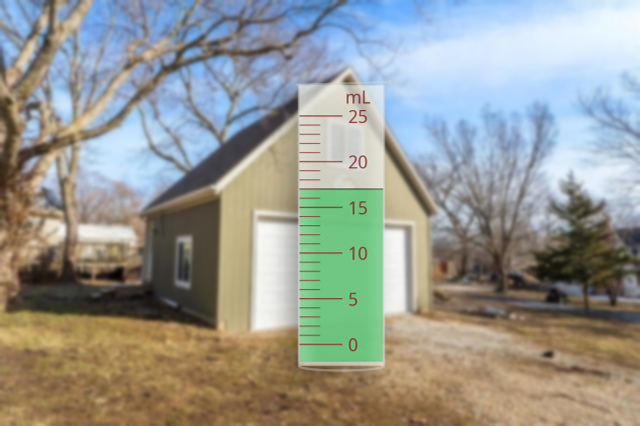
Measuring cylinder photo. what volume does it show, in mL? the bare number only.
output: 17
